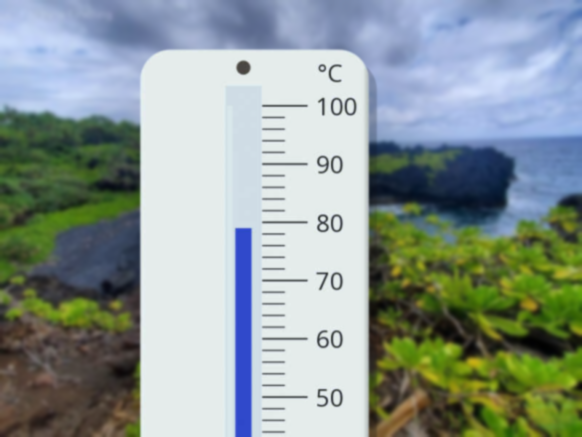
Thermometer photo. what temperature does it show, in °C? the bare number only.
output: 79
